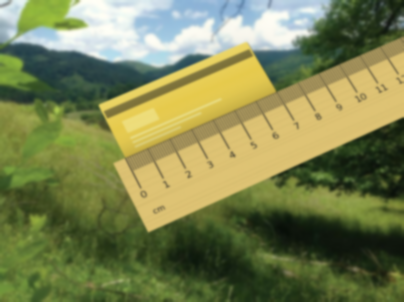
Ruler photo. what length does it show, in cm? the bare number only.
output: 7
